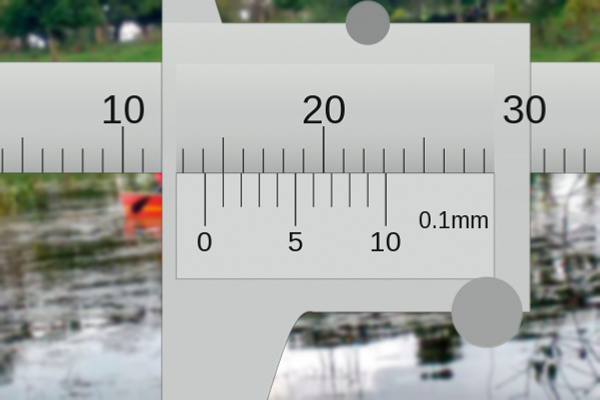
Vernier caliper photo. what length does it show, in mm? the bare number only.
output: 14.1
